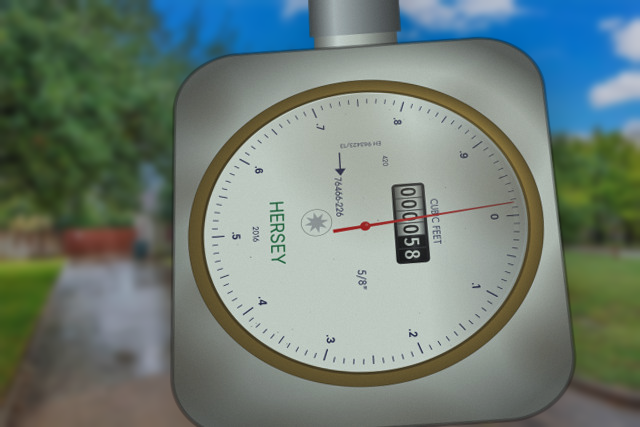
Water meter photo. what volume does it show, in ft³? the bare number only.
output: 57.98
